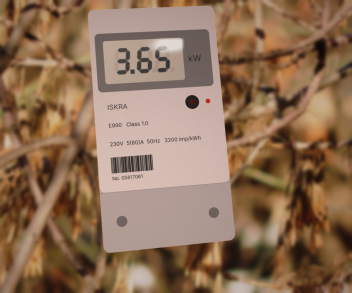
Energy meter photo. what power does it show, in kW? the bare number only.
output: 3.65
